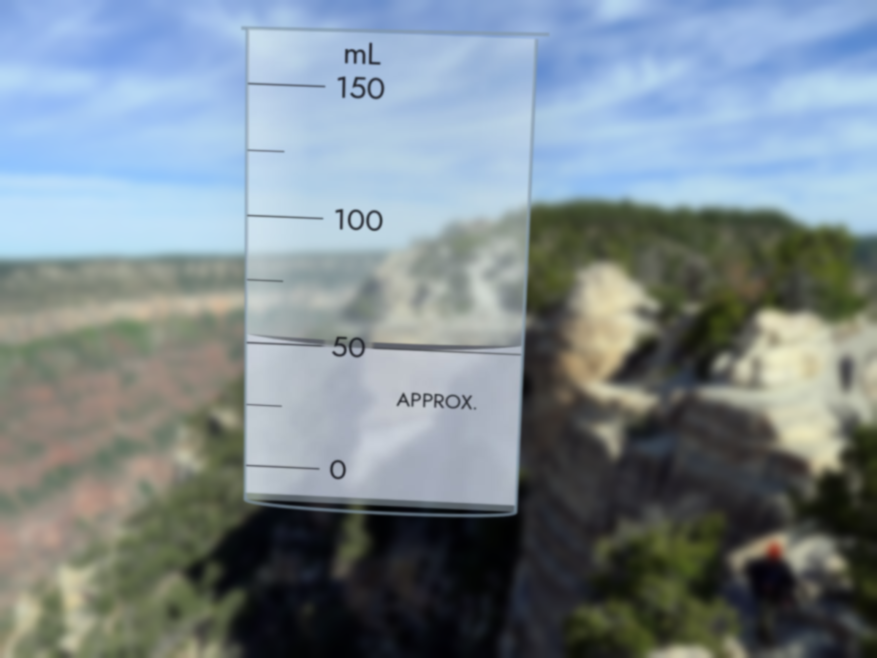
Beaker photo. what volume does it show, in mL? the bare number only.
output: 50
